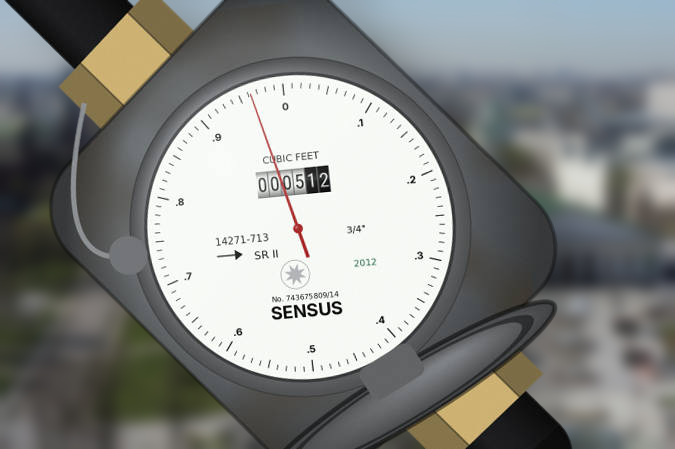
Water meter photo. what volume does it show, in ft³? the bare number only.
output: 511.96
